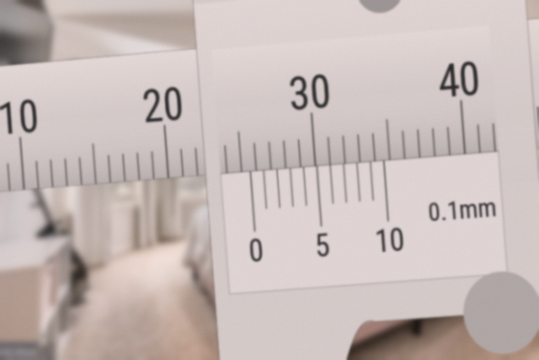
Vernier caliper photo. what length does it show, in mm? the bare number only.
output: 25.6
